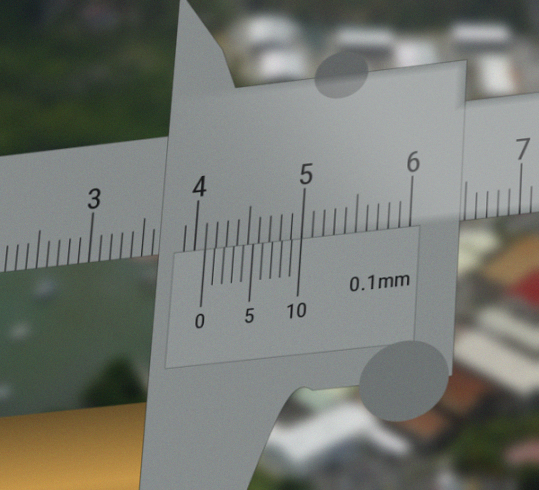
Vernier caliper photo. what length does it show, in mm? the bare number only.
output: 41.0
